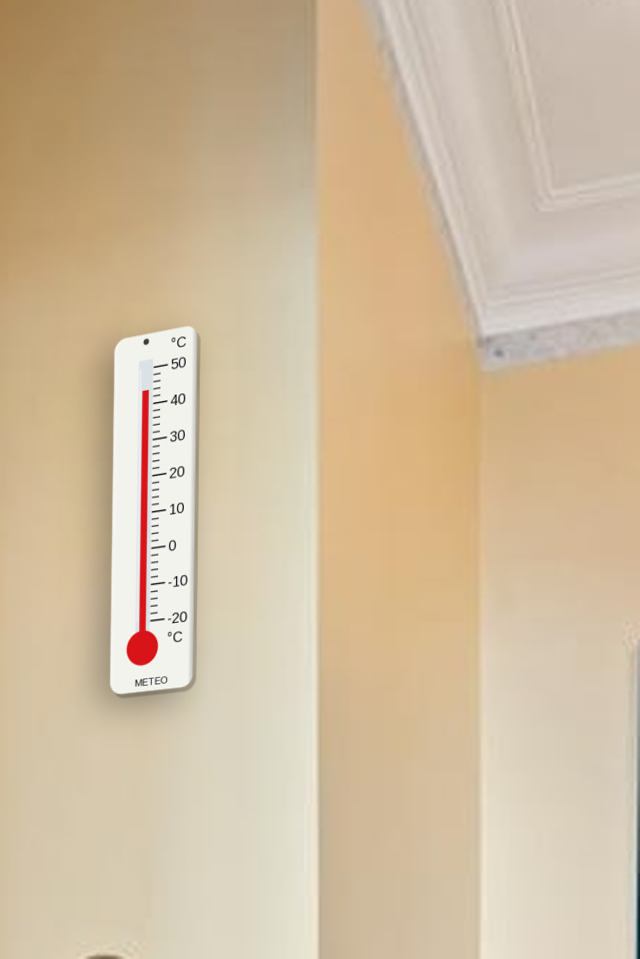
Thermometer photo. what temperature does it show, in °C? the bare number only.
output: 44
